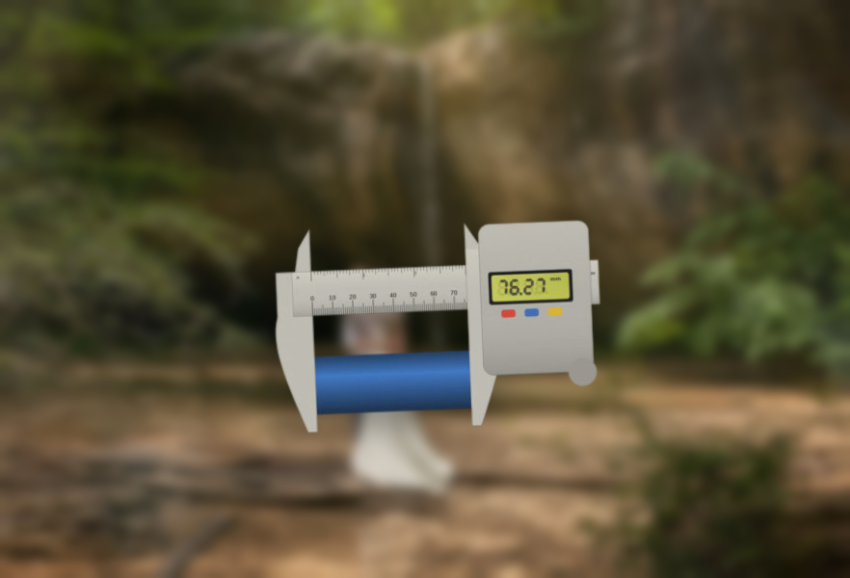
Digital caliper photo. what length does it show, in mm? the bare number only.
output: 76.27
